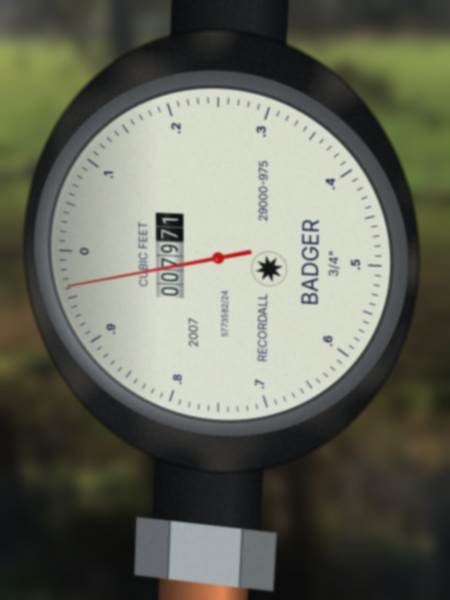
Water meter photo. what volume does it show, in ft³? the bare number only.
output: 7970.96
